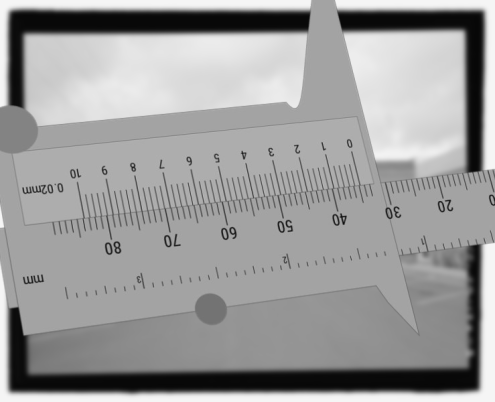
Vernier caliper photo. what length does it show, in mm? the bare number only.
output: 34.8
